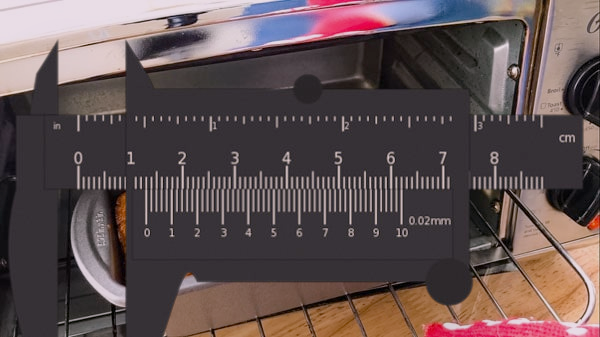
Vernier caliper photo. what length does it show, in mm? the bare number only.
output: 13.0
